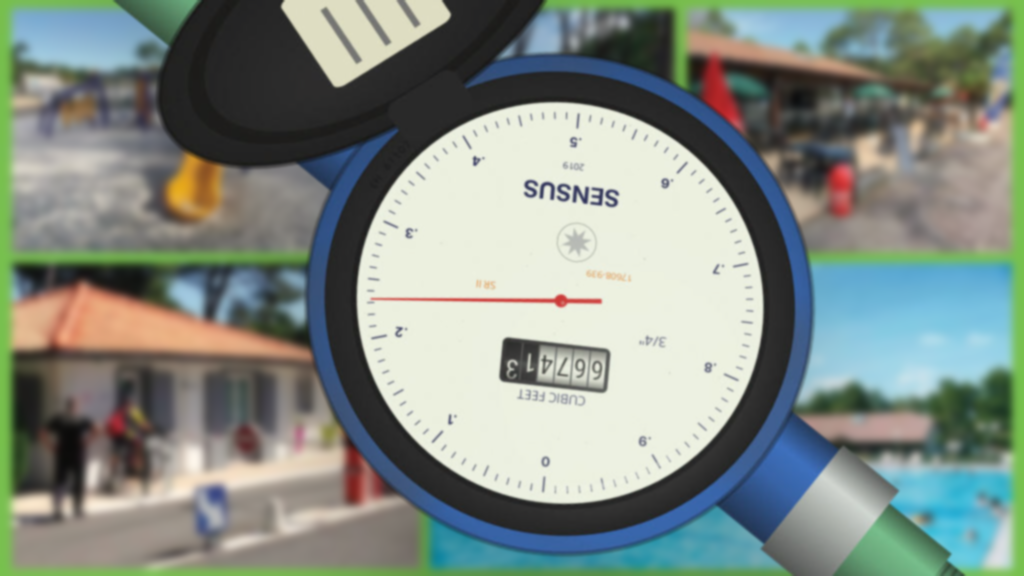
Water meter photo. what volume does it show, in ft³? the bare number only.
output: 667413.23
